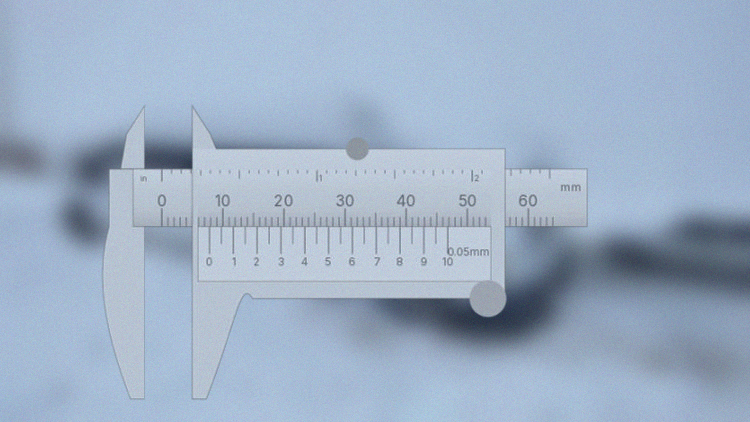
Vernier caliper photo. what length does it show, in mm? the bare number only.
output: 7.8
